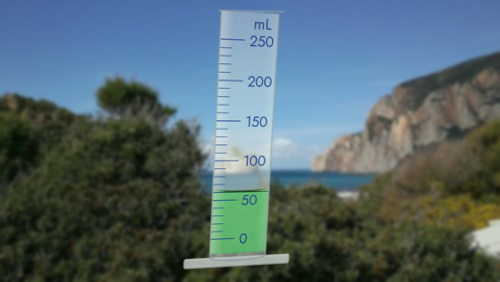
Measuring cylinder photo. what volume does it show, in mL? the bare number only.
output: 60
